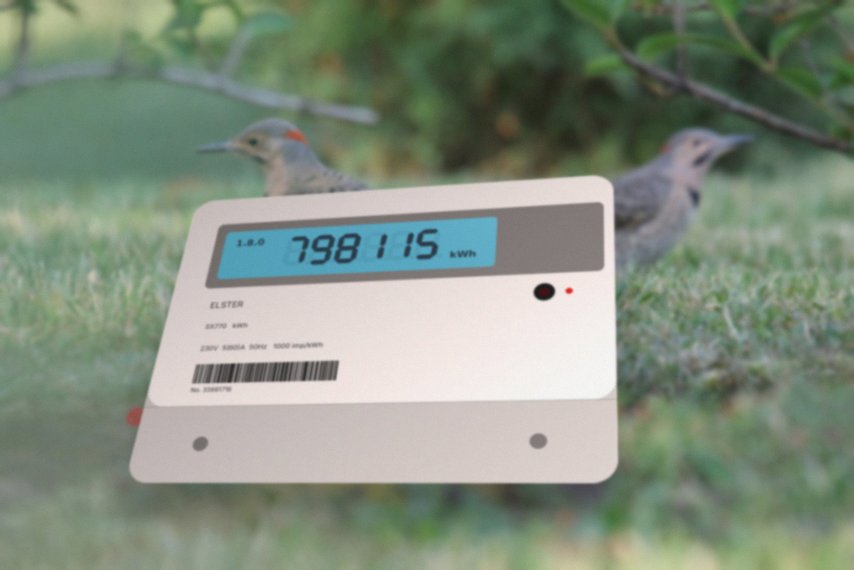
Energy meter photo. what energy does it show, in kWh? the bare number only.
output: 798115
